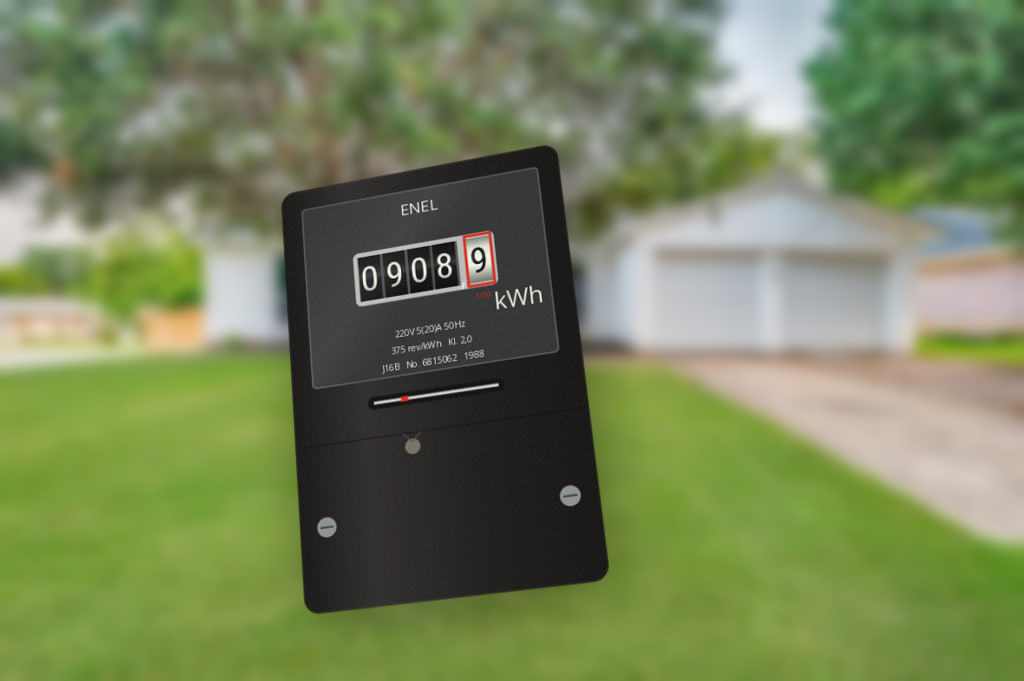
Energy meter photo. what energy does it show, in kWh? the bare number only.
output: 908.9
